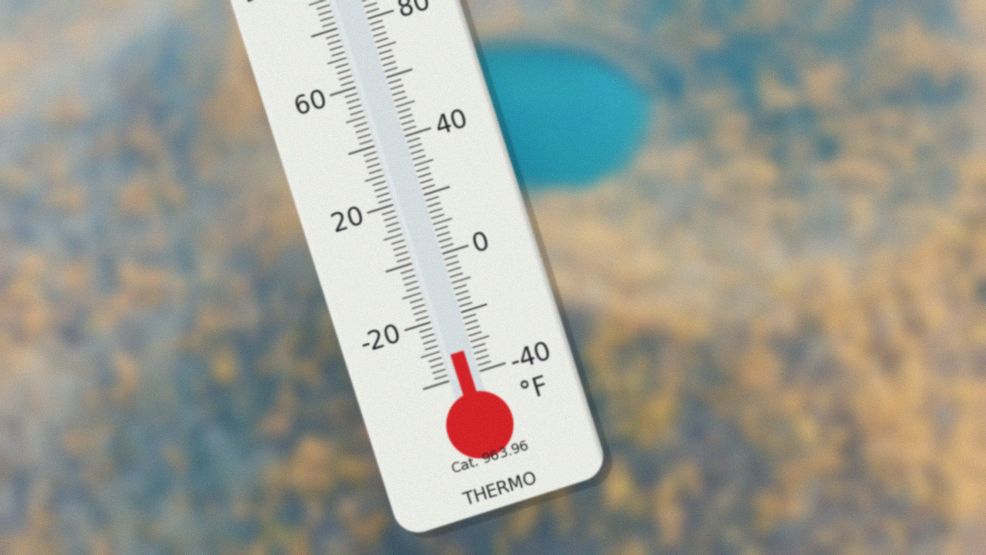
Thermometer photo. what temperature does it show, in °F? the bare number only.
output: -32
